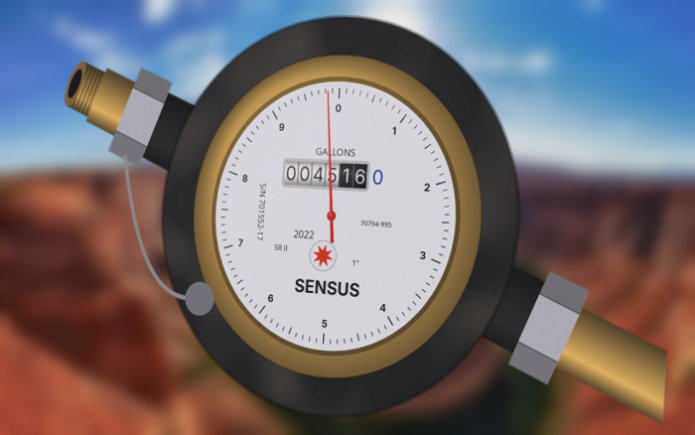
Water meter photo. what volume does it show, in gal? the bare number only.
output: 45159.8
